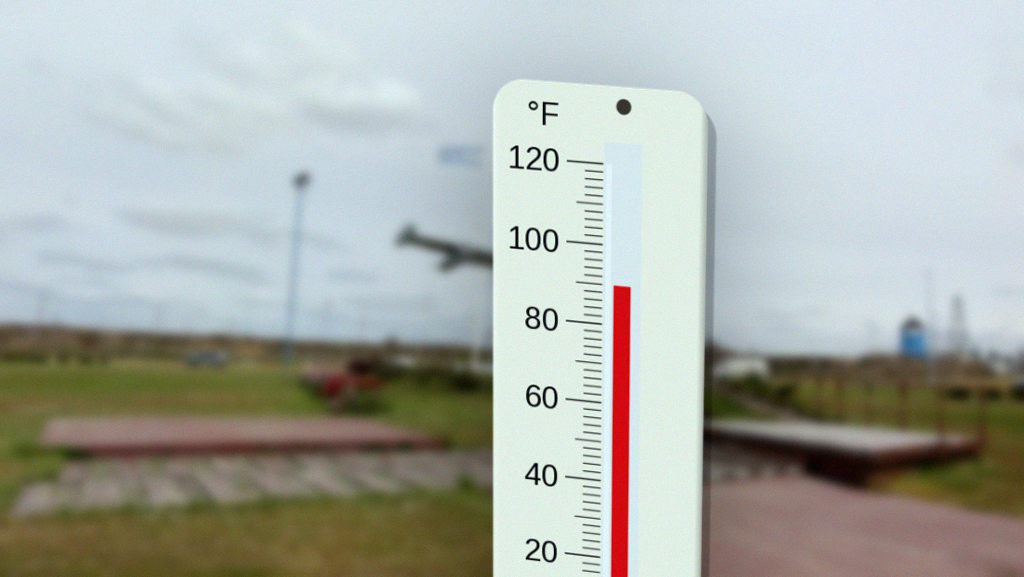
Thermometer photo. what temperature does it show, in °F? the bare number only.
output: 90
